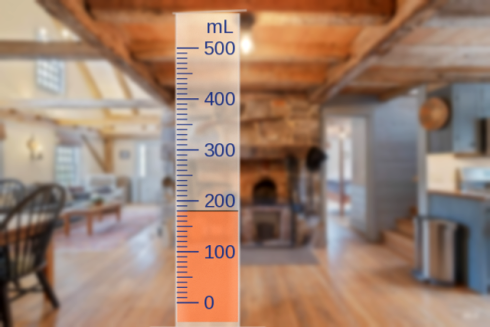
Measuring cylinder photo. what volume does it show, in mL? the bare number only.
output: 180
